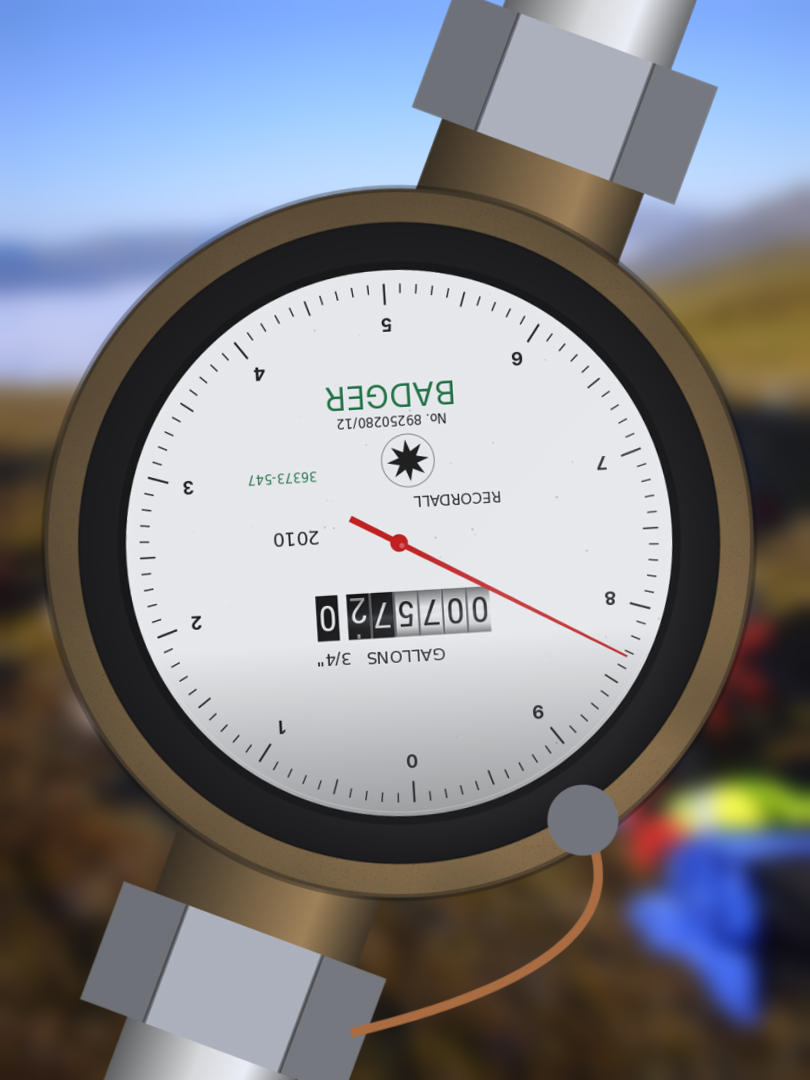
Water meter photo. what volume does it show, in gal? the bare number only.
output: 75718.3
